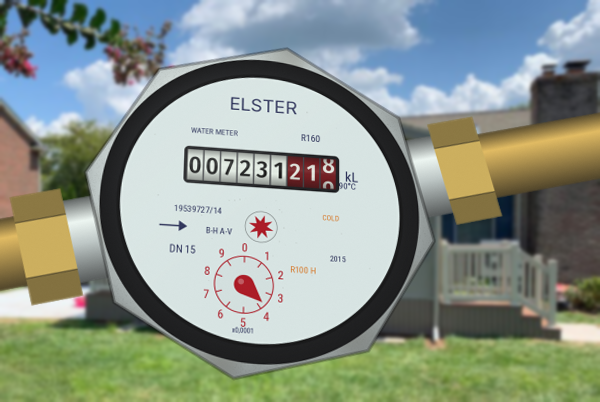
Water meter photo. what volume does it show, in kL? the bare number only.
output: 7231.2183
